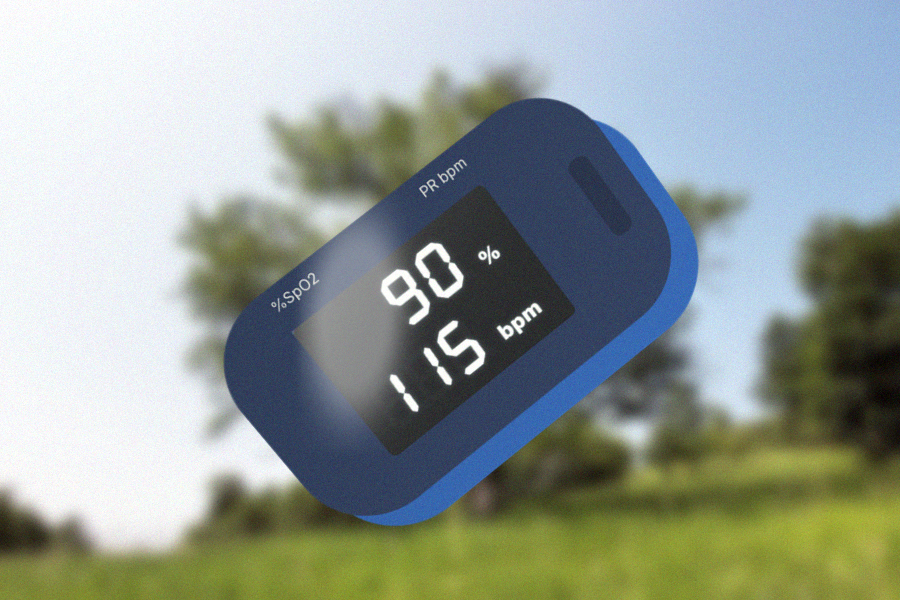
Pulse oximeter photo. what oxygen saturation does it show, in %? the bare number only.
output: 90
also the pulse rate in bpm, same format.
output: 115
